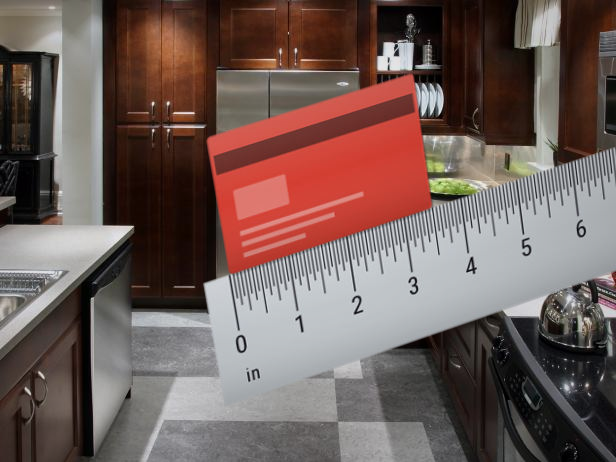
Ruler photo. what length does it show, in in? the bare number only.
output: 3.5
